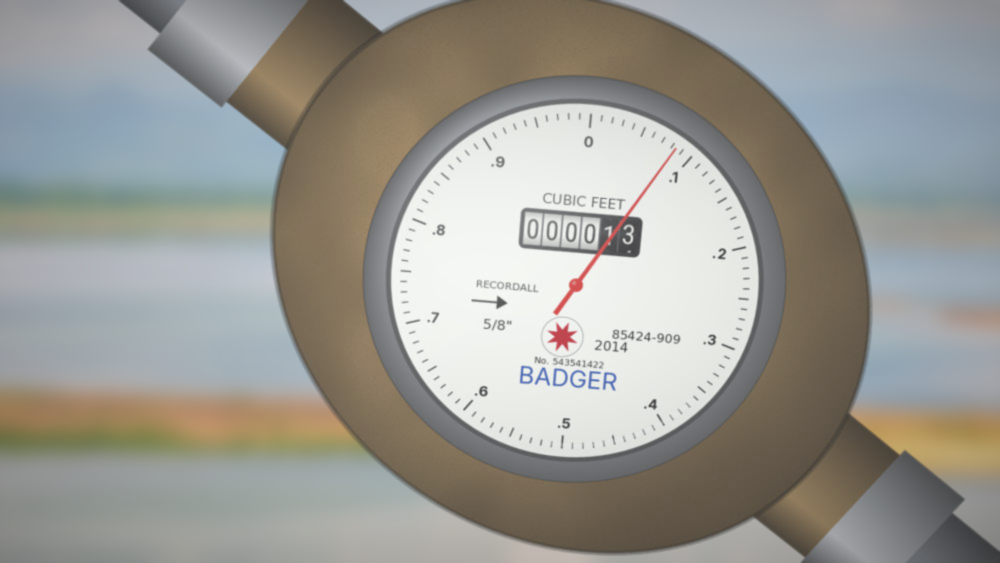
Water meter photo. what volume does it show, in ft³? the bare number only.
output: 13.08
